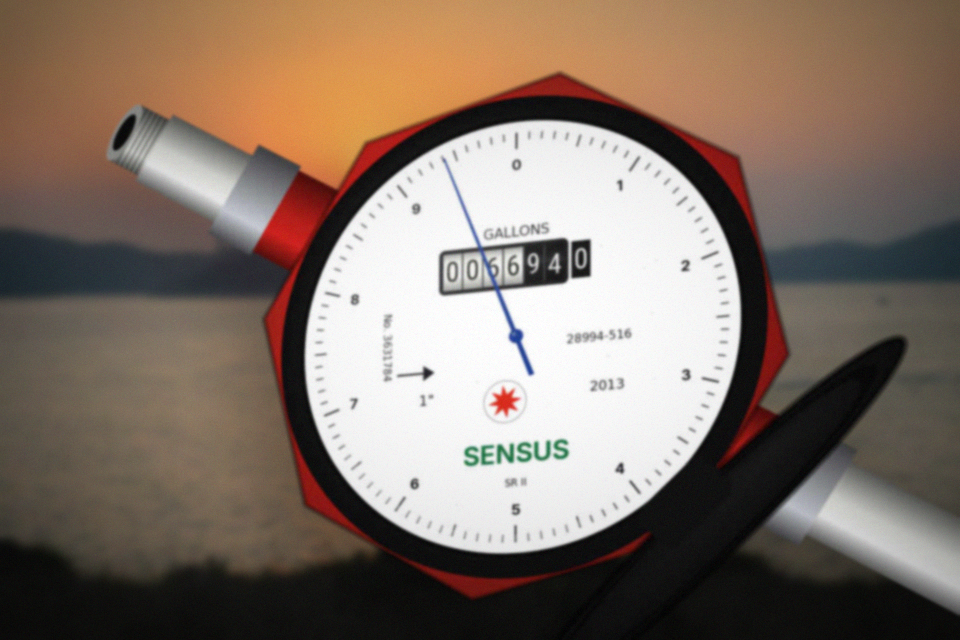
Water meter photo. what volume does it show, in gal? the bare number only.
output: 66939.4
